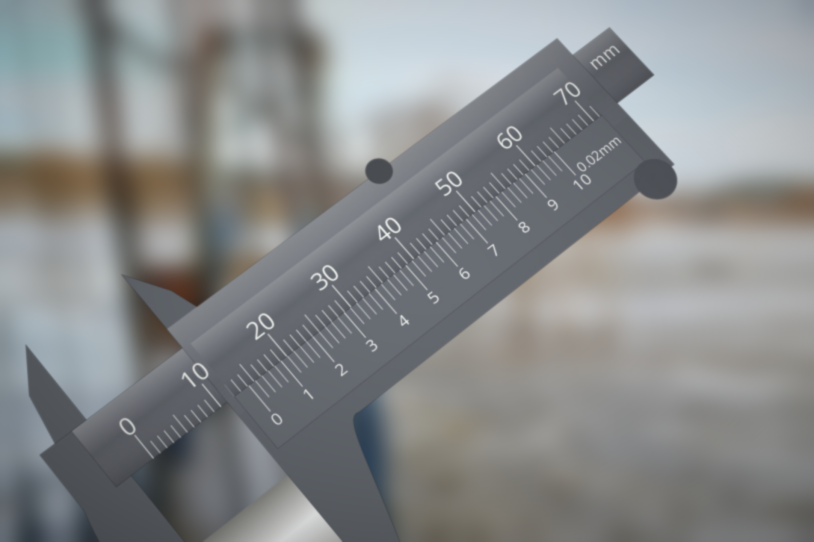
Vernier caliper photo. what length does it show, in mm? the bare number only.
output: 14.2
